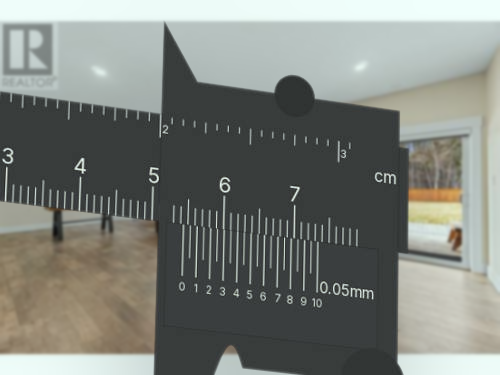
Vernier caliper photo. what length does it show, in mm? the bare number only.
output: 54.4
